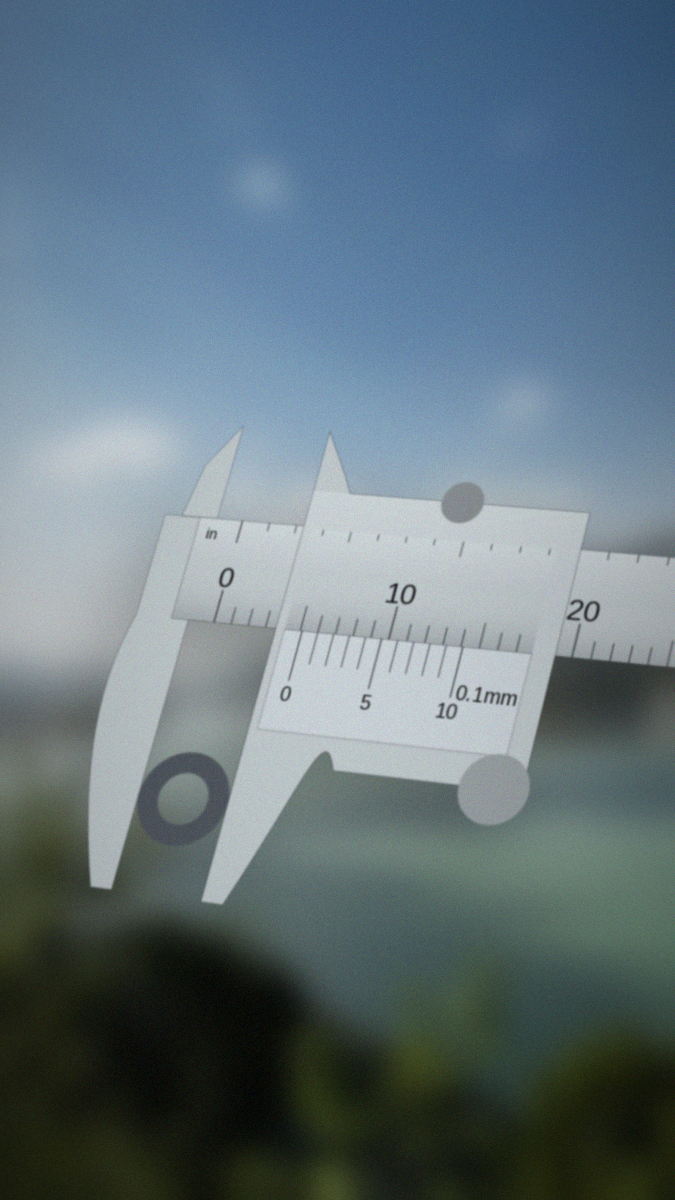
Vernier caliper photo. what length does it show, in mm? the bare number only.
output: 5.1
